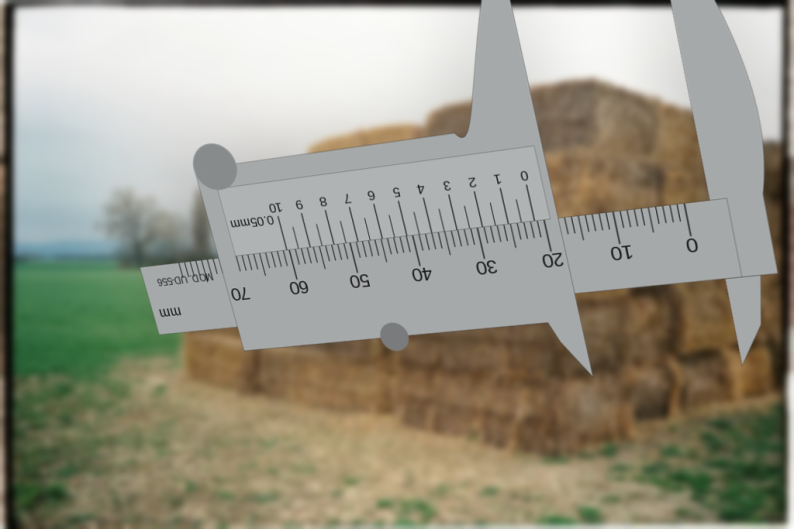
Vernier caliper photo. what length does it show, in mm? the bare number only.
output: 21.4
